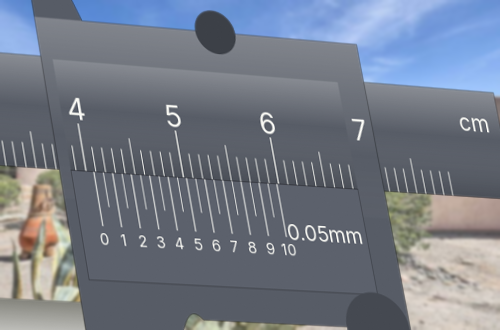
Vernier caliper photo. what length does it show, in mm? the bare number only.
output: 40.8
